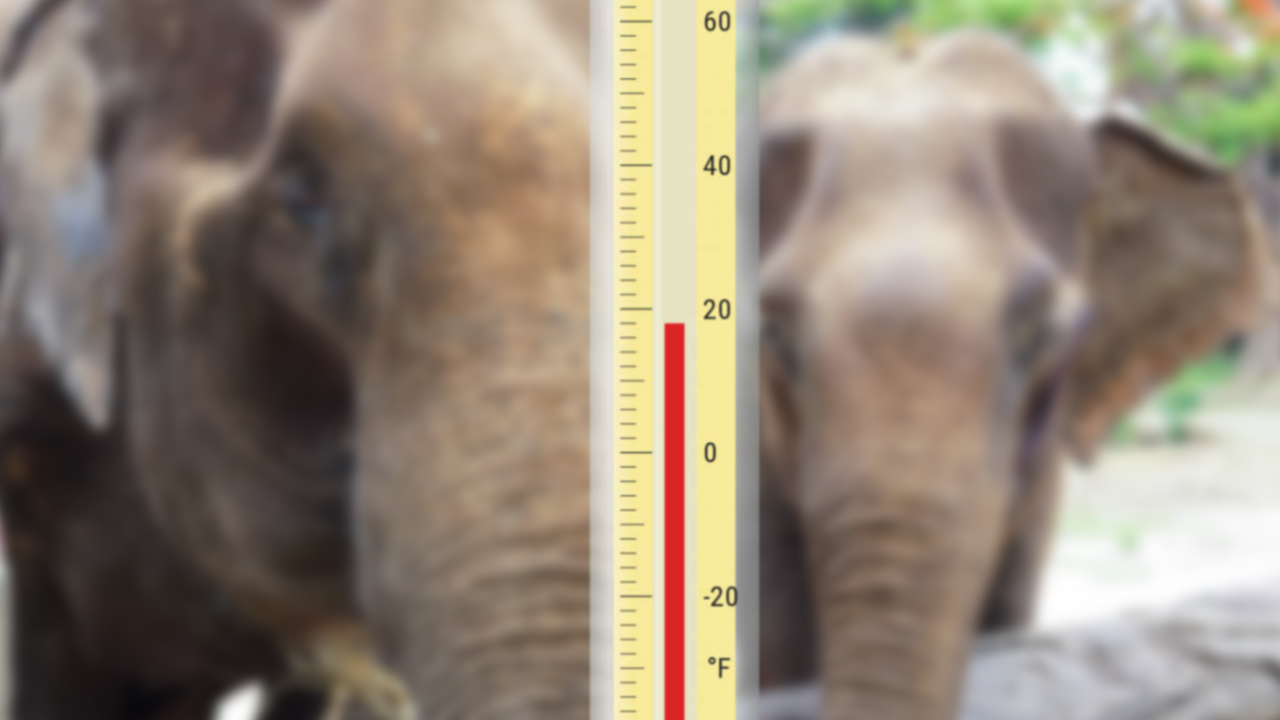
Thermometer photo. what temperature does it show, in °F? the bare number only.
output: 18
